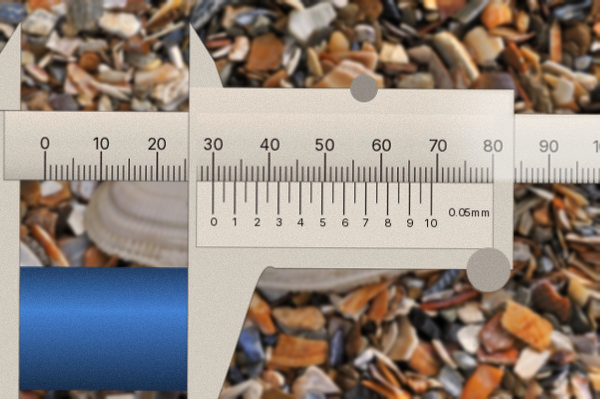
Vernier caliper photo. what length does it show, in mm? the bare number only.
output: 30.0
